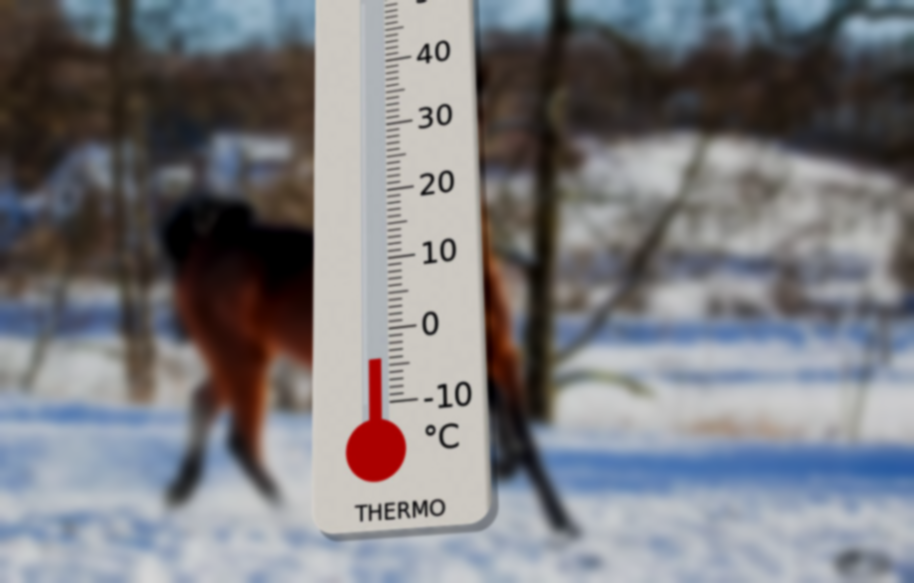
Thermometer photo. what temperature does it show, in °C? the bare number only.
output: -4
